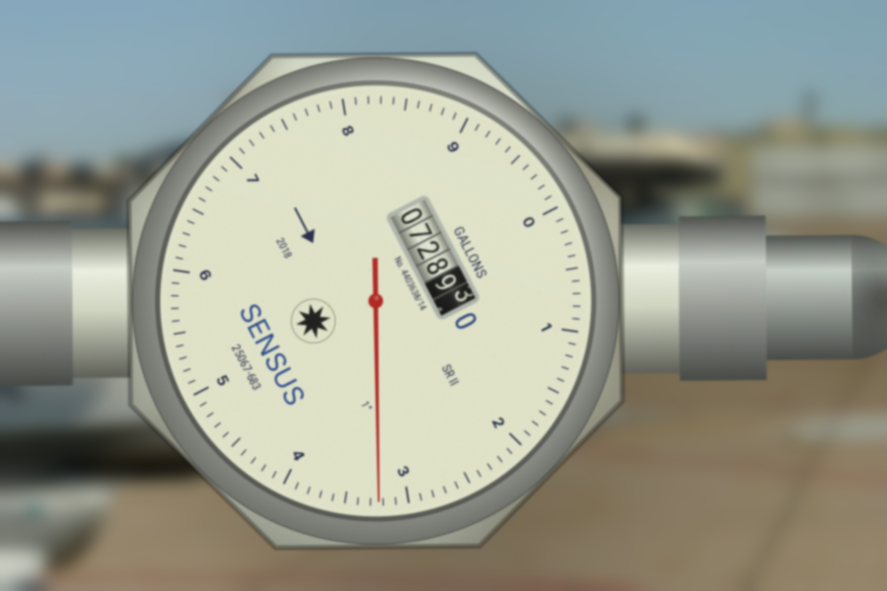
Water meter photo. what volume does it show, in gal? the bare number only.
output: 728933.2
